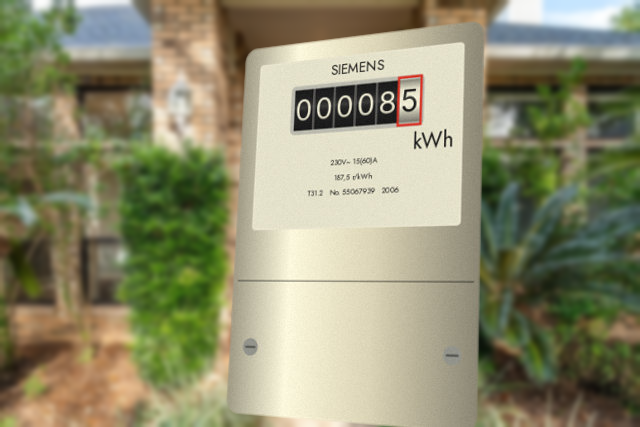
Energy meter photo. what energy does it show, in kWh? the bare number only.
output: 8.5
